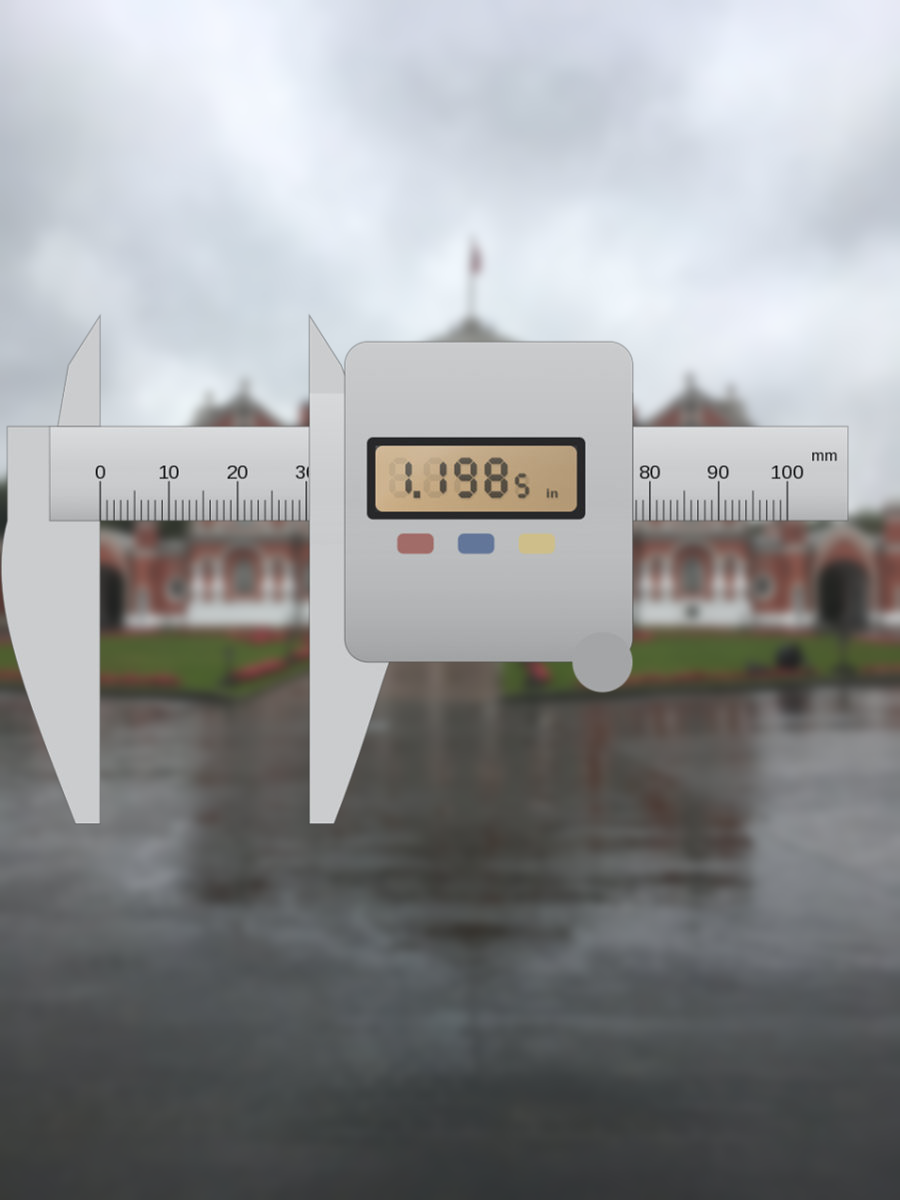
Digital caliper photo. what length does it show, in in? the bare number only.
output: 1.1985
